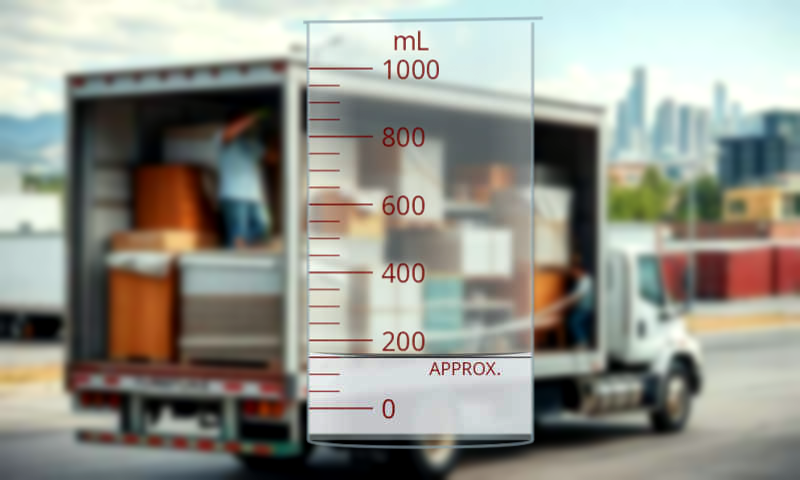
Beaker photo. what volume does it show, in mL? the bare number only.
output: 150
